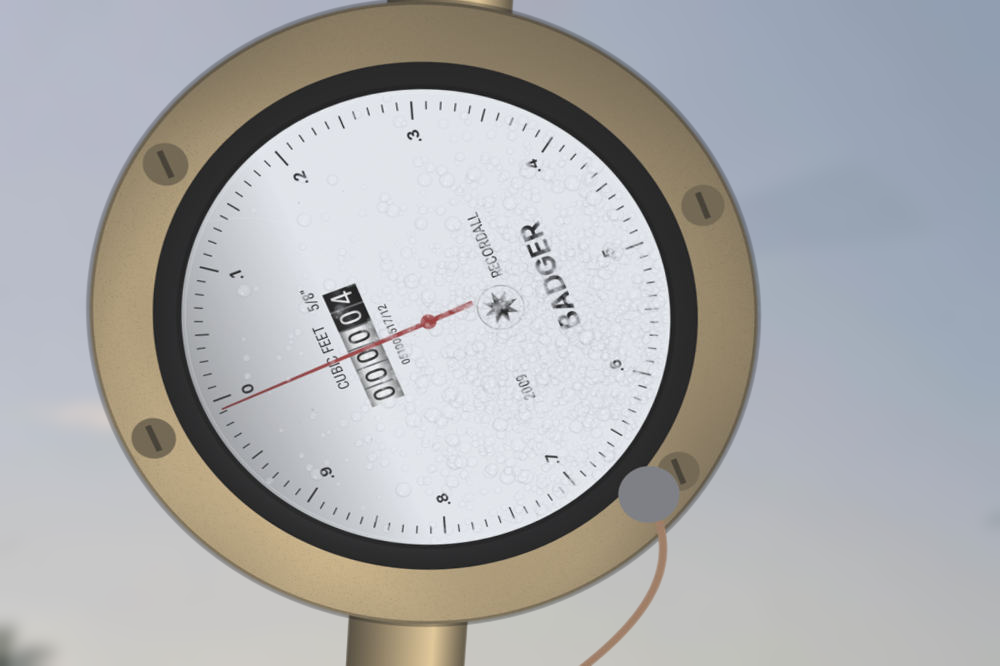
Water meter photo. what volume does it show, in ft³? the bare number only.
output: 3.99
